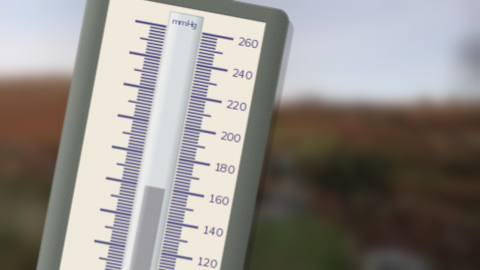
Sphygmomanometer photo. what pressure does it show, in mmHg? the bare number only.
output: 160
